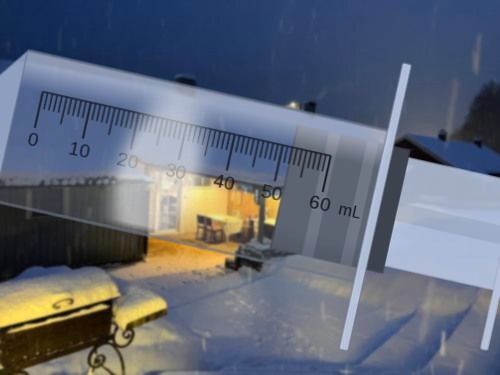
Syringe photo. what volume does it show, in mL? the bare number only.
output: 52
